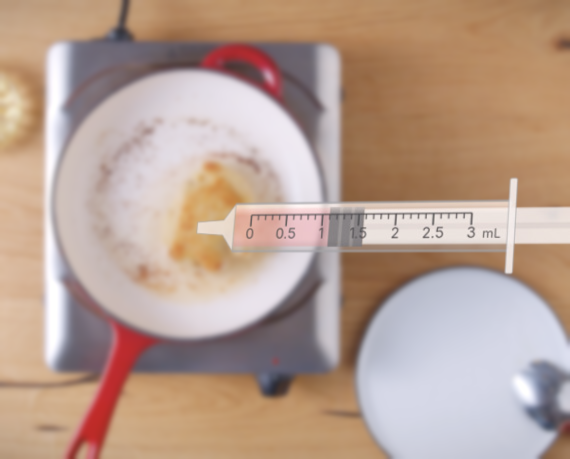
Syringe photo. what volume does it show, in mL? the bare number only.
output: 1.1
